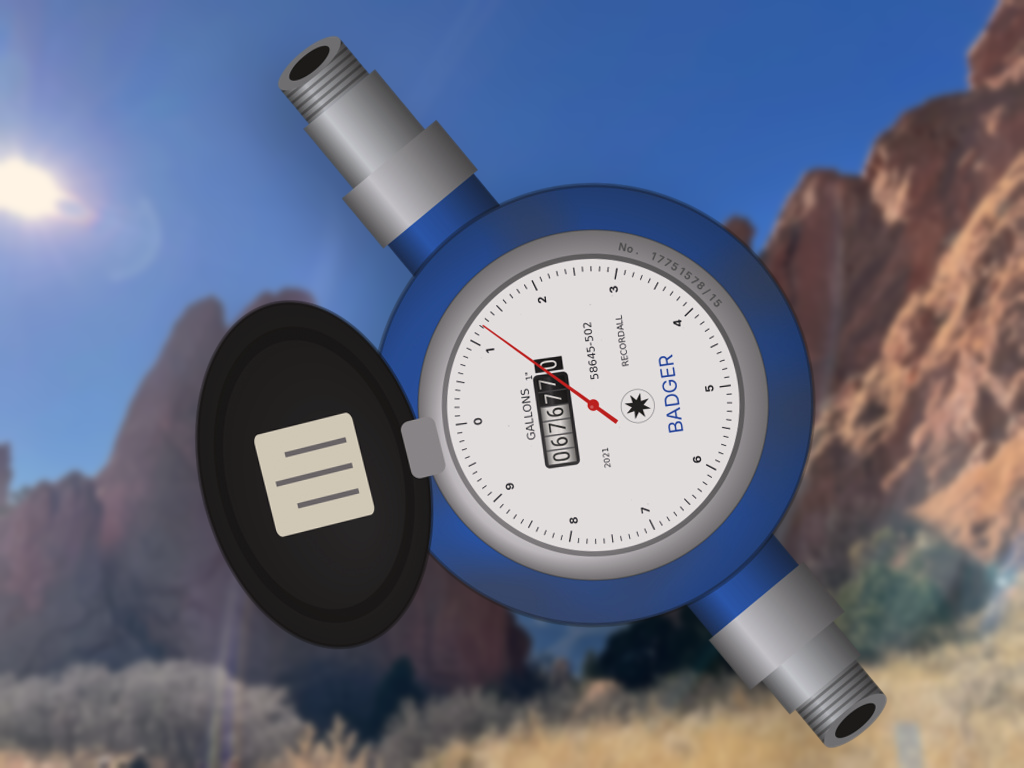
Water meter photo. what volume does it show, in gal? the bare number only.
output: 676771.2
